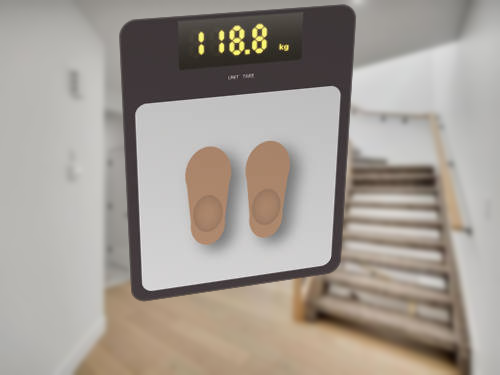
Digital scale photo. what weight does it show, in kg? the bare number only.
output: 118.8
